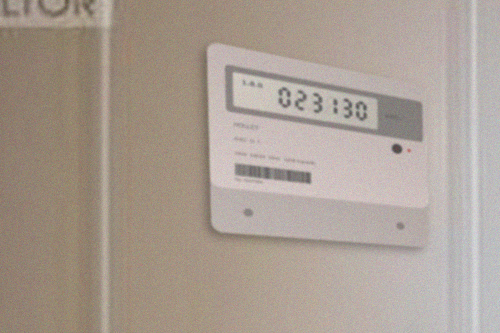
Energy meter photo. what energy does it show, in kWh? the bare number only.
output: 23130
